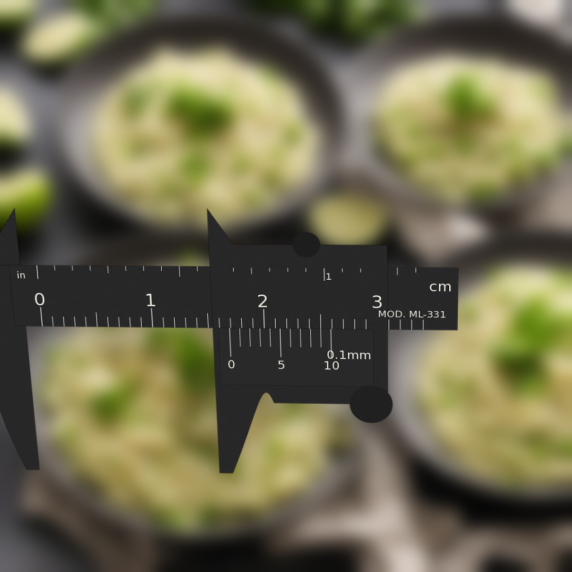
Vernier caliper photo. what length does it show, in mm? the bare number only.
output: 16.9
